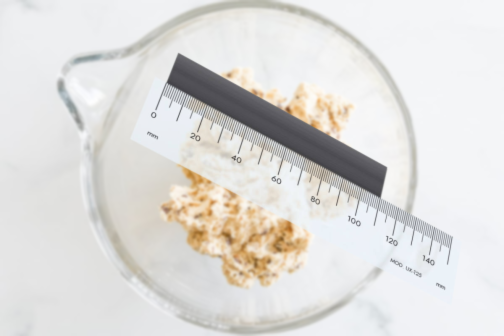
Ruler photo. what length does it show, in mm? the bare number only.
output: 110
